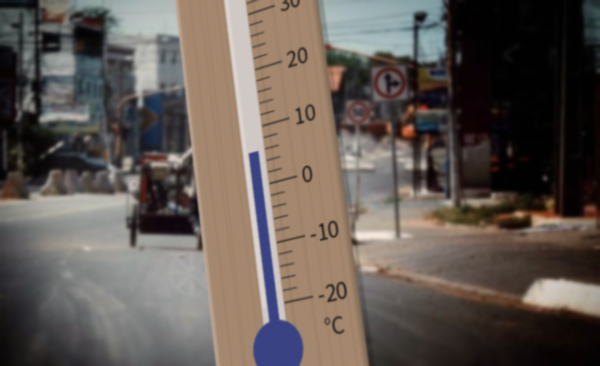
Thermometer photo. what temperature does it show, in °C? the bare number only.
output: 6
